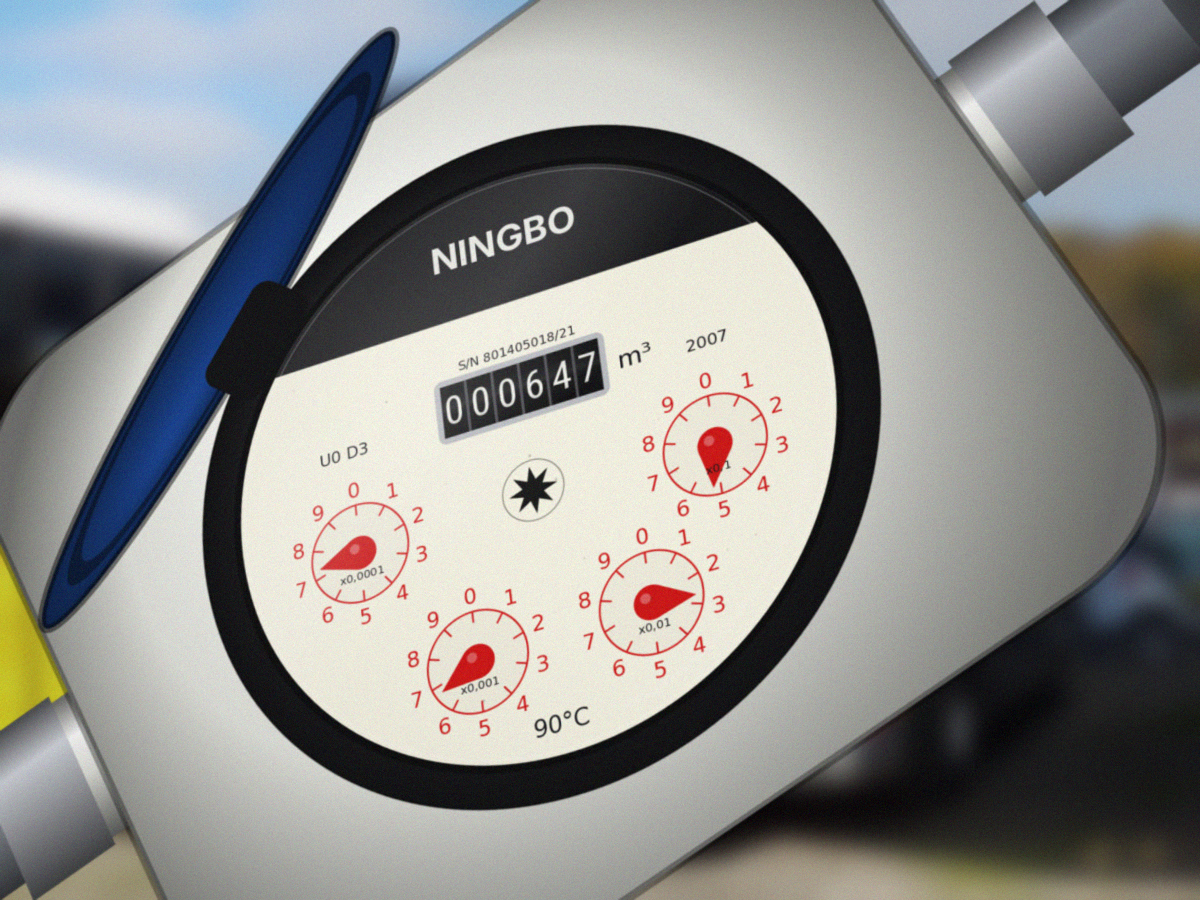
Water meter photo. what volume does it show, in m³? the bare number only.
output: 647.5267
